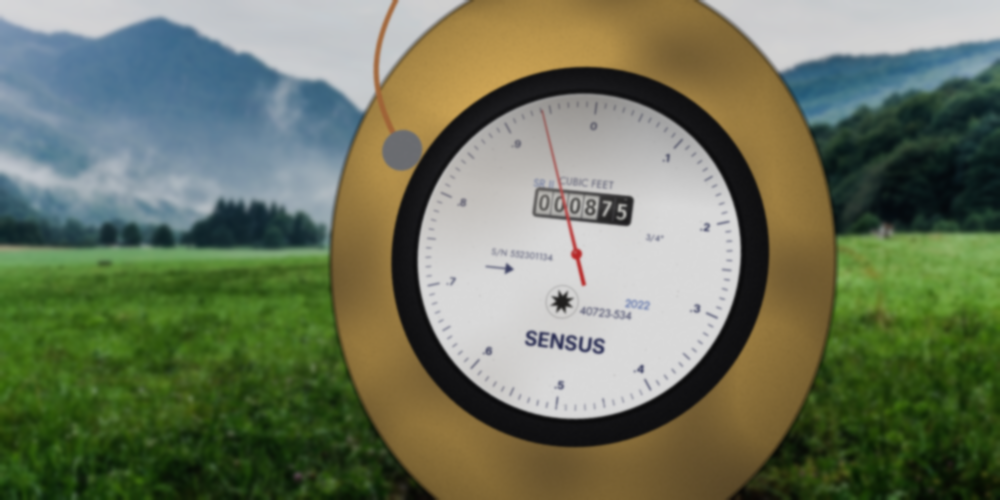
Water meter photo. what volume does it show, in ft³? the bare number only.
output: 874.94
